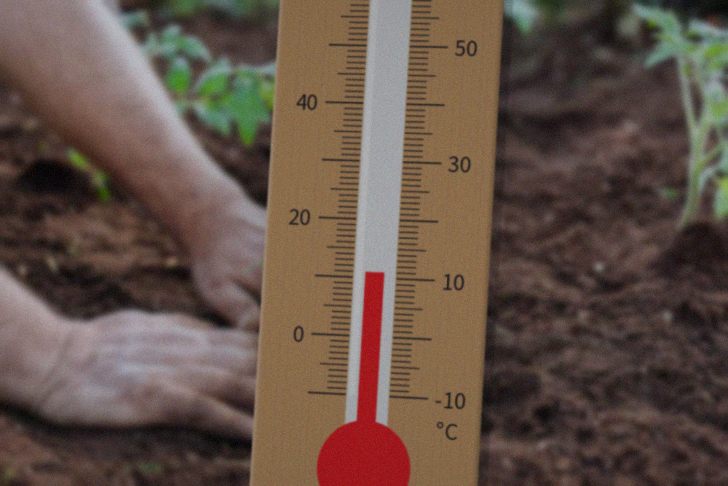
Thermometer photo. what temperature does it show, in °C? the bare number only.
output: 11
